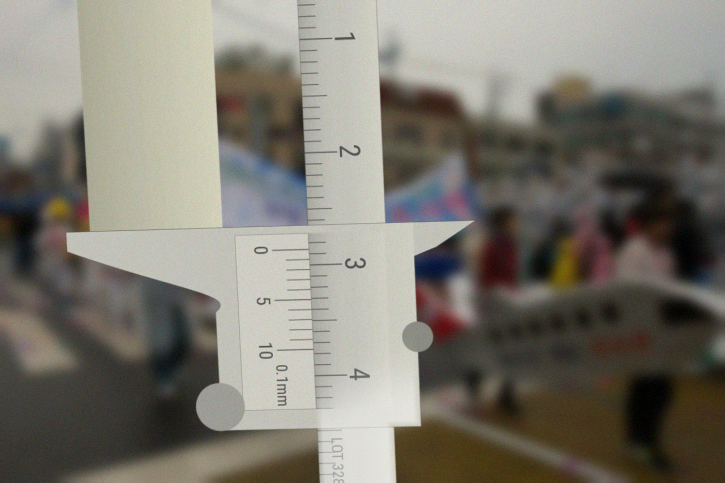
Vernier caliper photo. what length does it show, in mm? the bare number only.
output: 28.6
